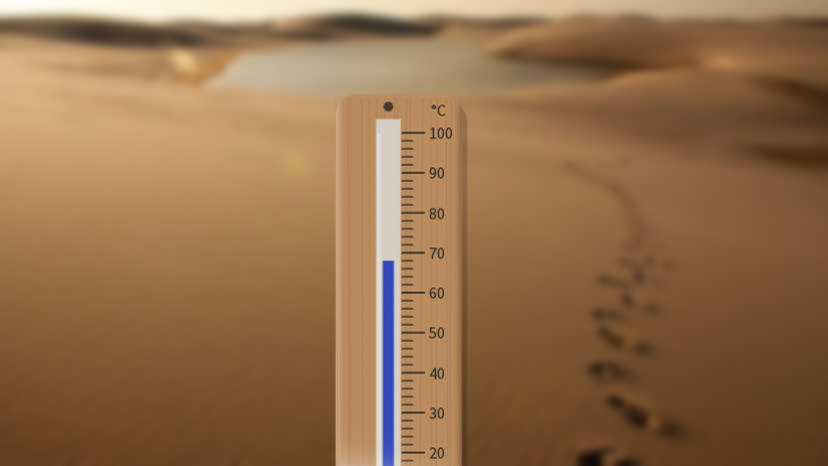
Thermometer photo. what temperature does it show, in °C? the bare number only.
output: 68
